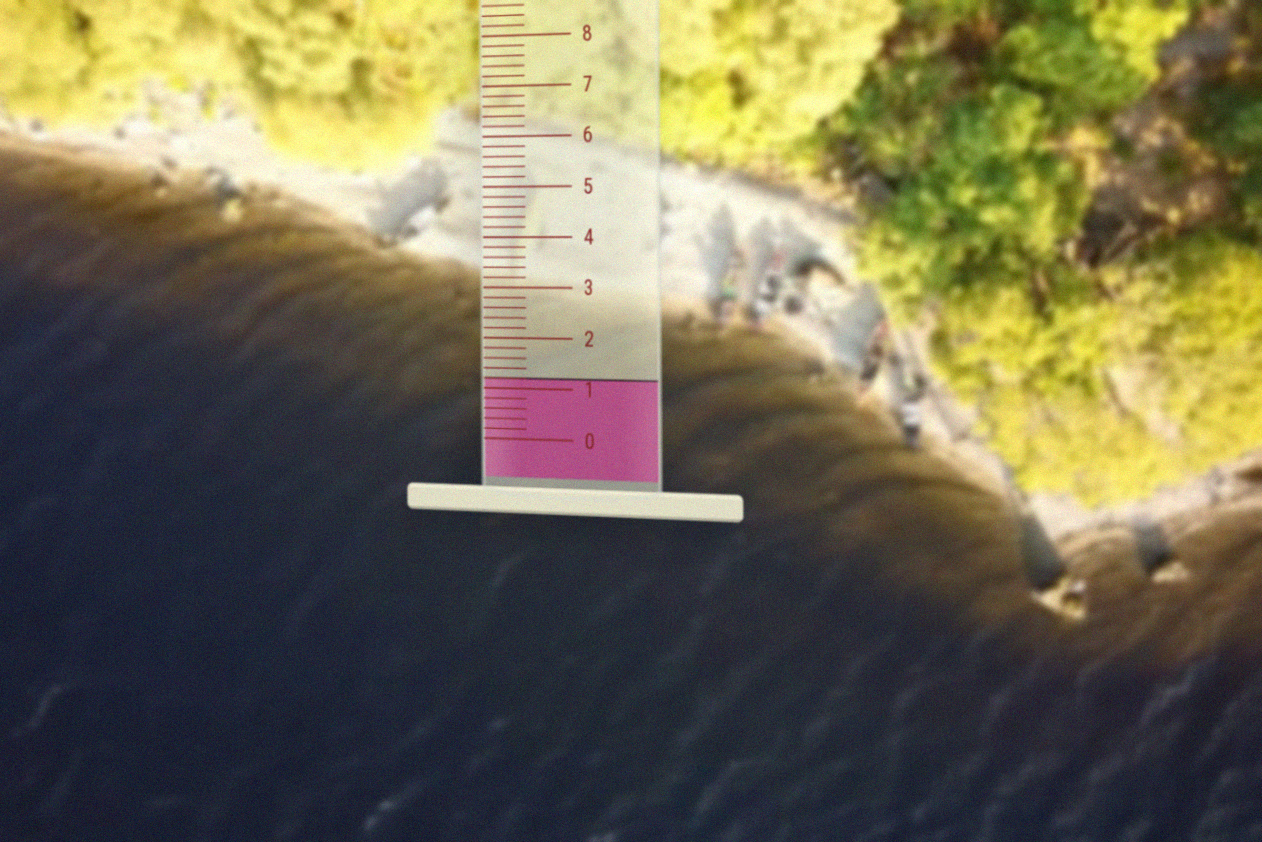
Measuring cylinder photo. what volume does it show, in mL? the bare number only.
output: 1.2
